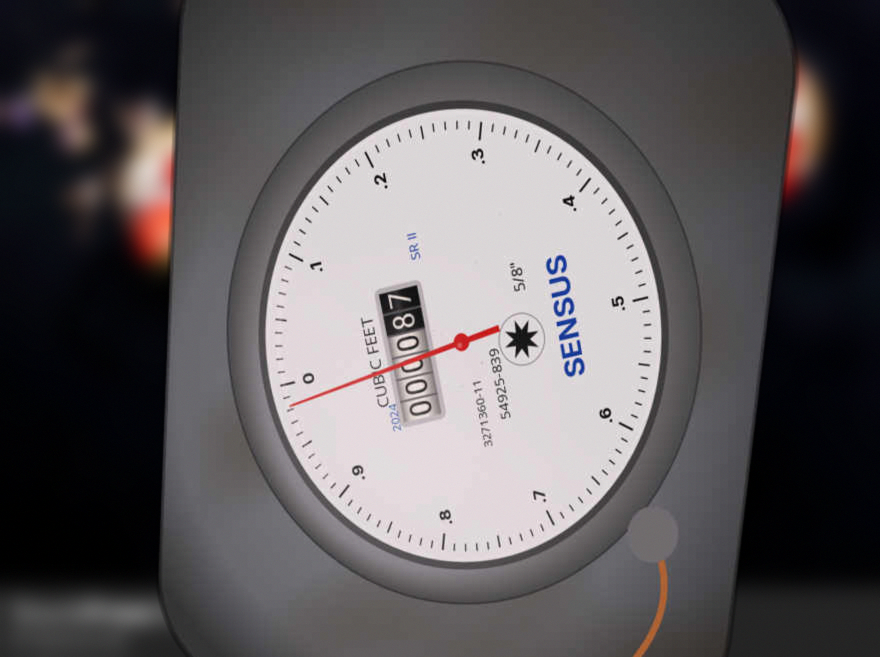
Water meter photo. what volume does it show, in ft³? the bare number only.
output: 86.98
